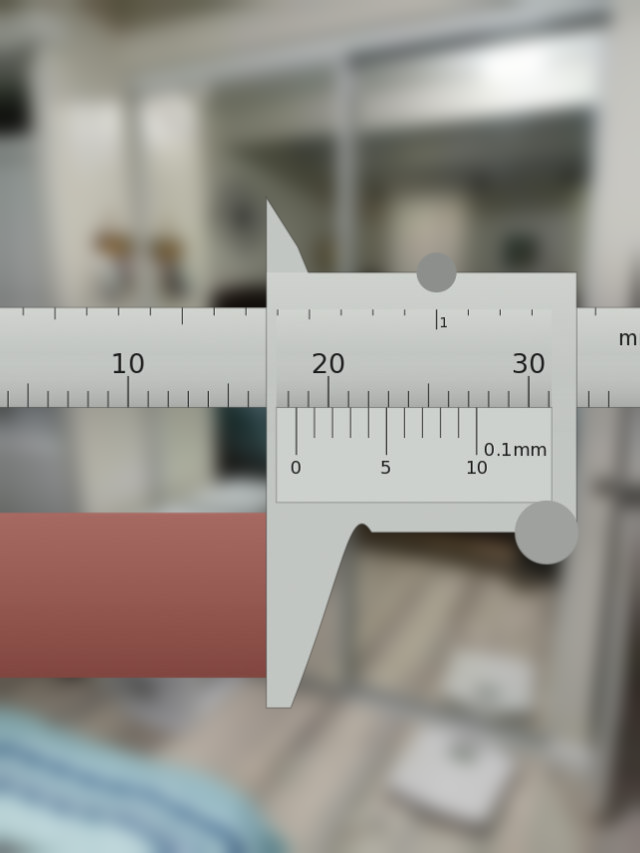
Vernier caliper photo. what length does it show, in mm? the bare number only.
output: 18.4
